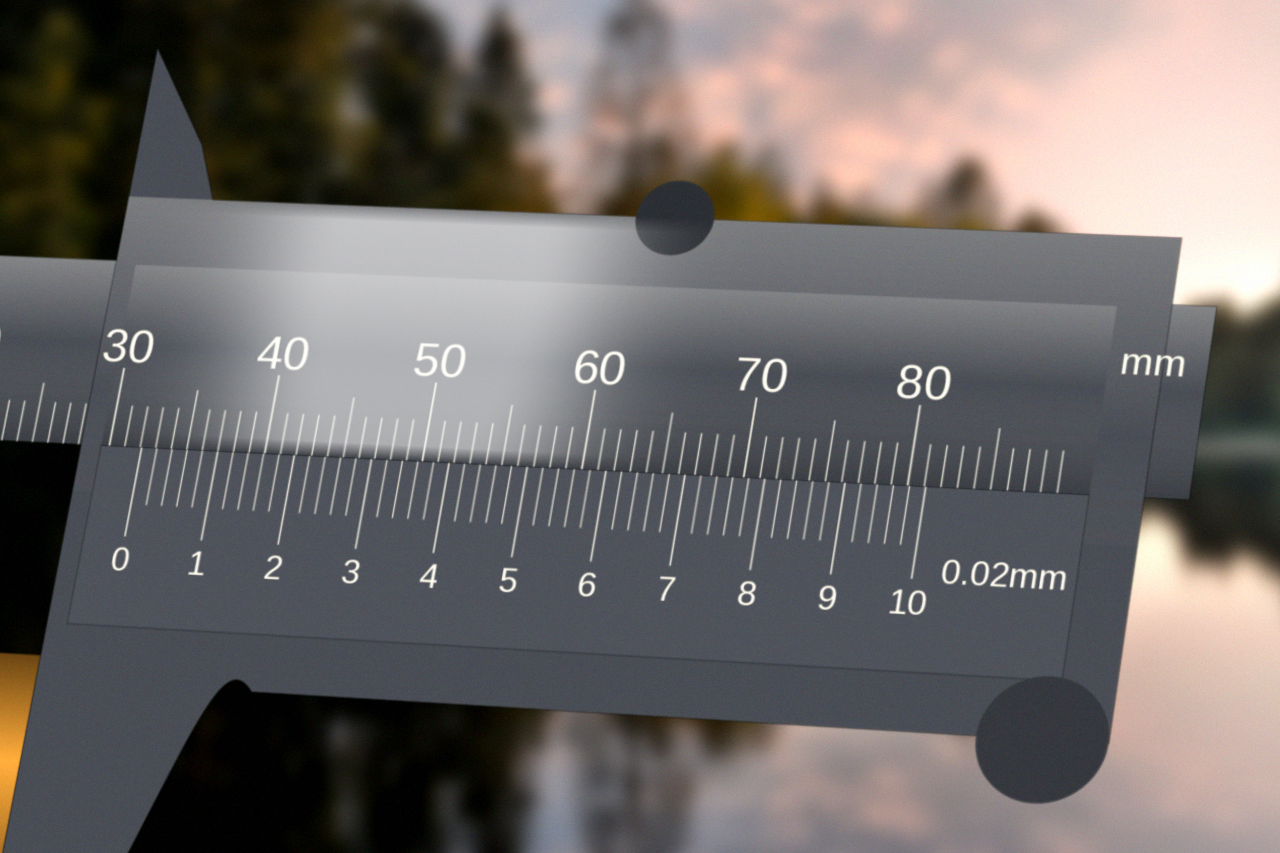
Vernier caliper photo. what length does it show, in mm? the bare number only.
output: 32.1
